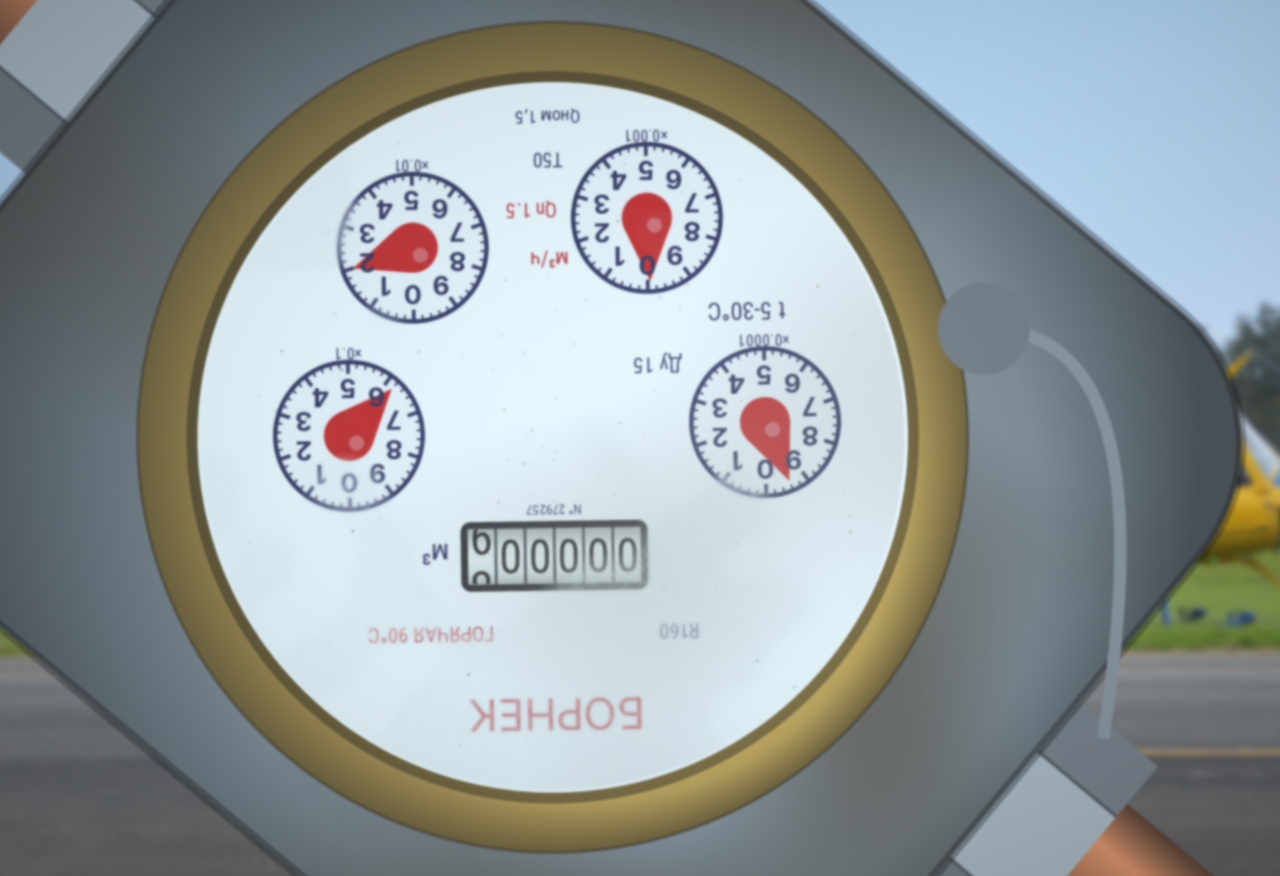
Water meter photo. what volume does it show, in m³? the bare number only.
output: 8.6199
